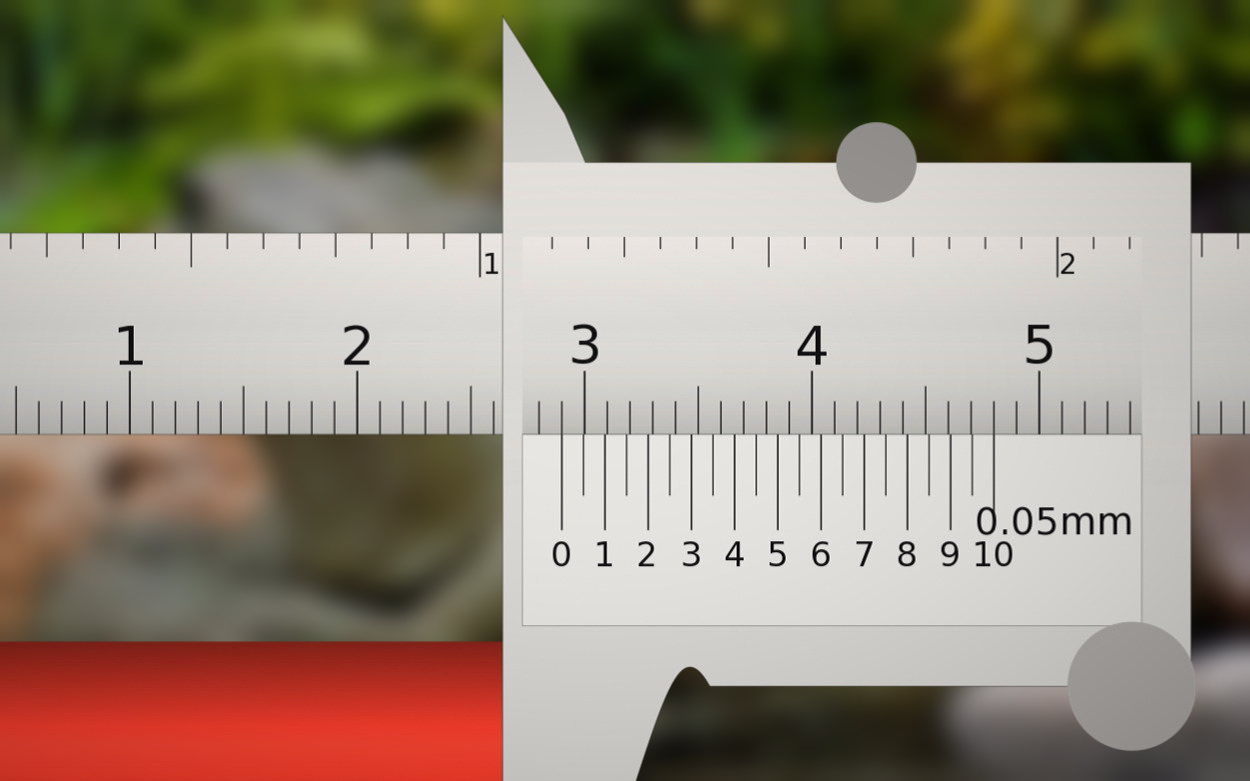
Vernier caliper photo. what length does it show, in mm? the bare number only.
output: 29.0
